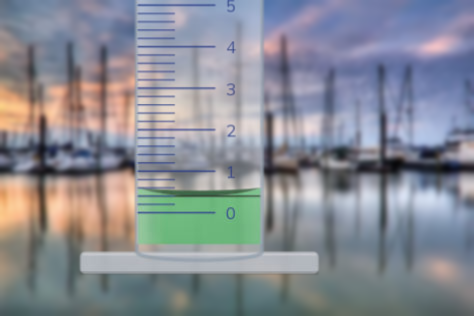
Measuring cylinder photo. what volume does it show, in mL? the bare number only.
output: 0.4
